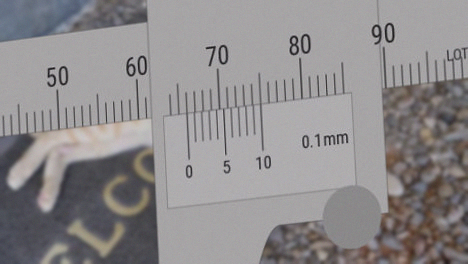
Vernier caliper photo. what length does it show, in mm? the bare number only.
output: 66.0
